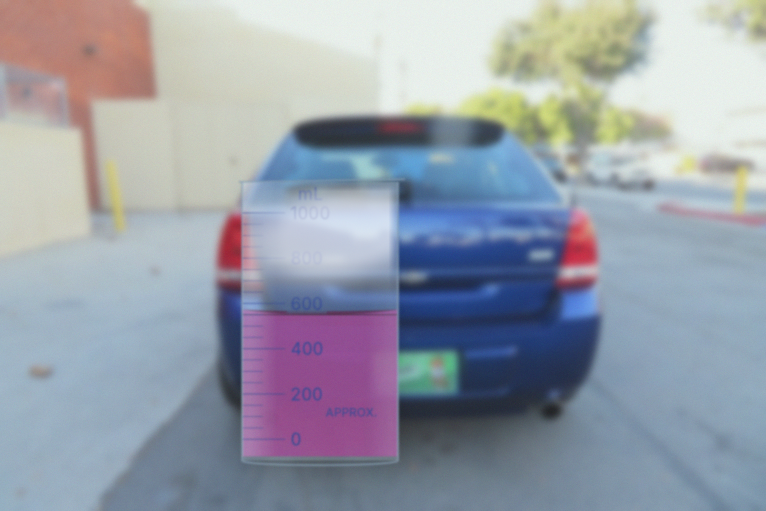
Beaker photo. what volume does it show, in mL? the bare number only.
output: 550
